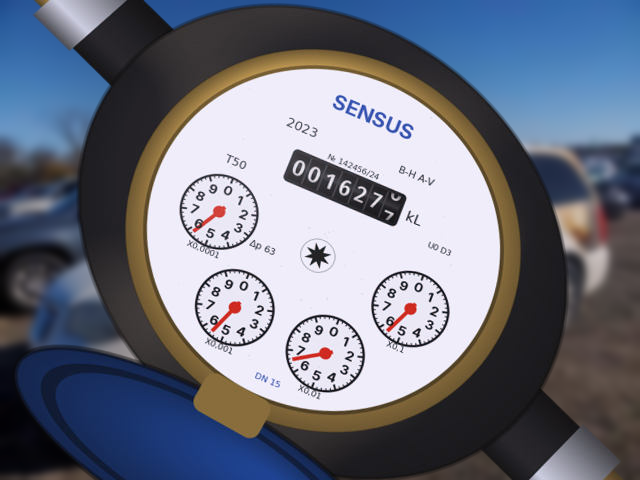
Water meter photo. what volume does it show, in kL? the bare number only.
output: 16276.5655
